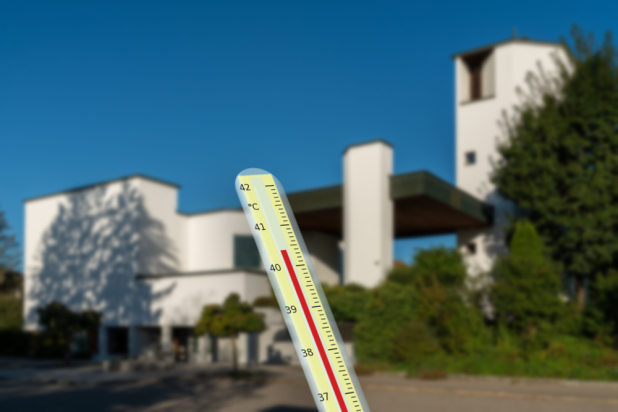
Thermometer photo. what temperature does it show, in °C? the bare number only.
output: 40.4
